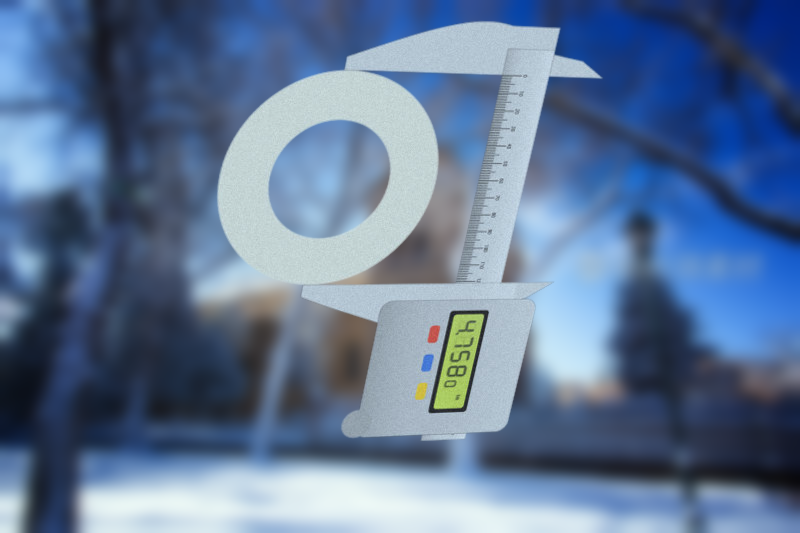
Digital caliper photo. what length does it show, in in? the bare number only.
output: 4.7580
